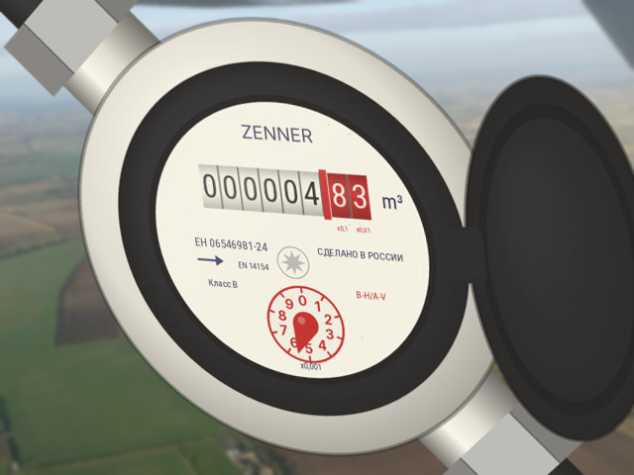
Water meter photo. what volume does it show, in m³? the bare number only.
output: 4.835
